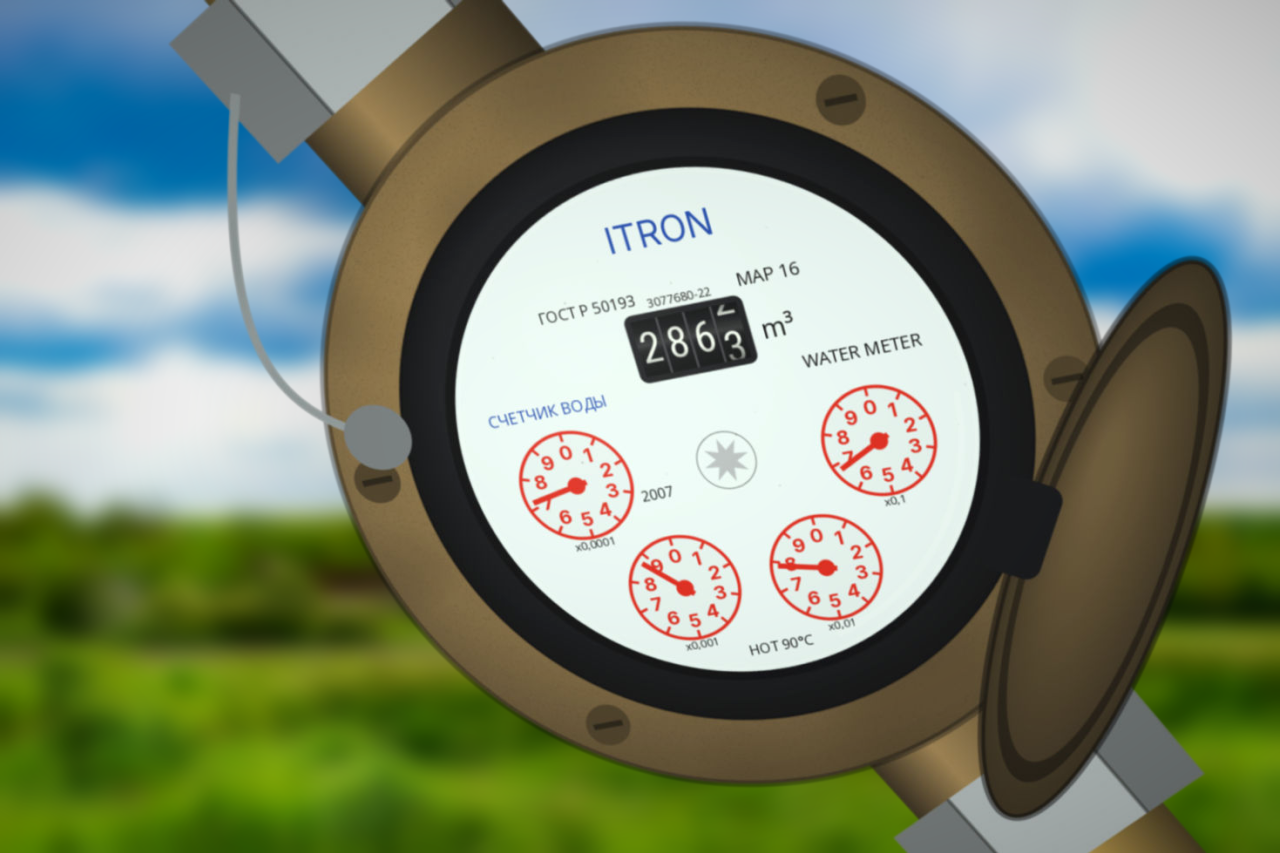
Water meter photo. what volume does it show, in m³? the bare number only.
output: 2862.6787
